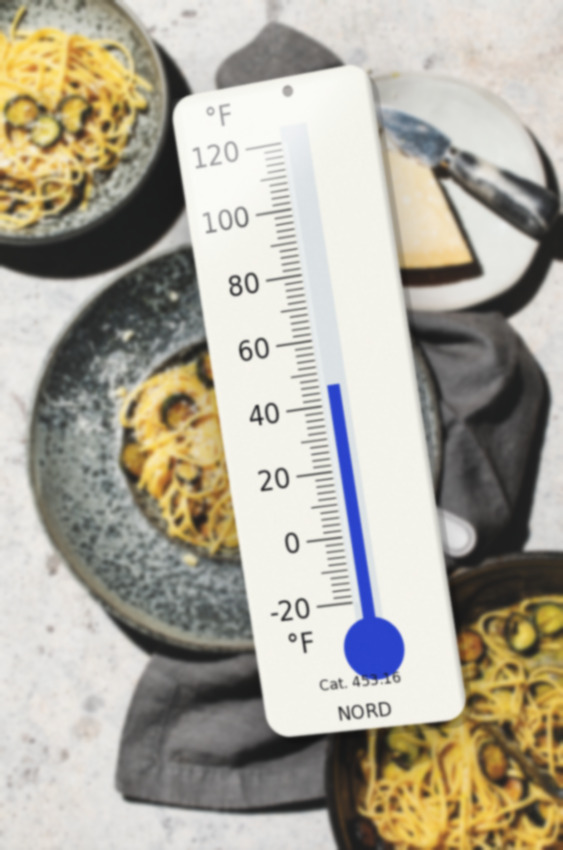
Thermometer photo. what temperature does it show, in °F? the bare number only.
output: 46
